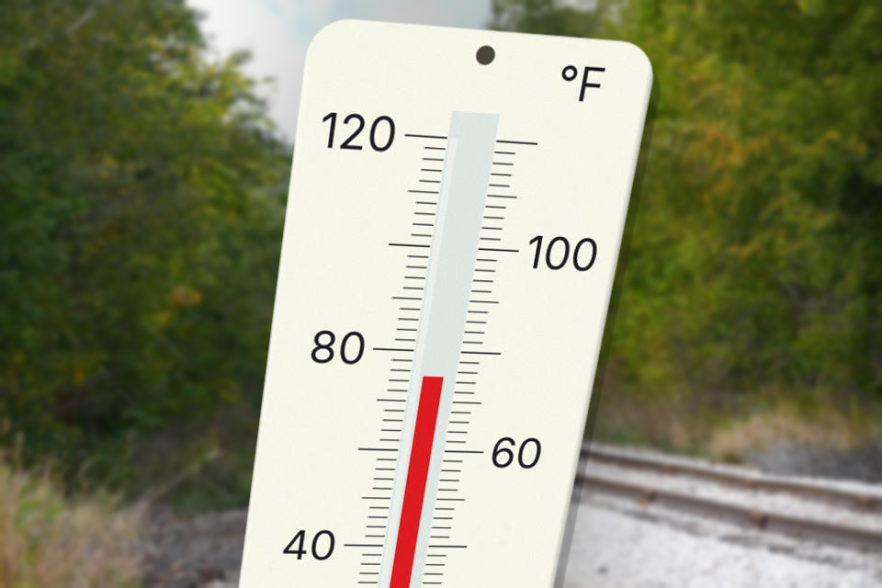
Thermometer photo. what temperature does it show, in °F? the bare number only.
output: 75
